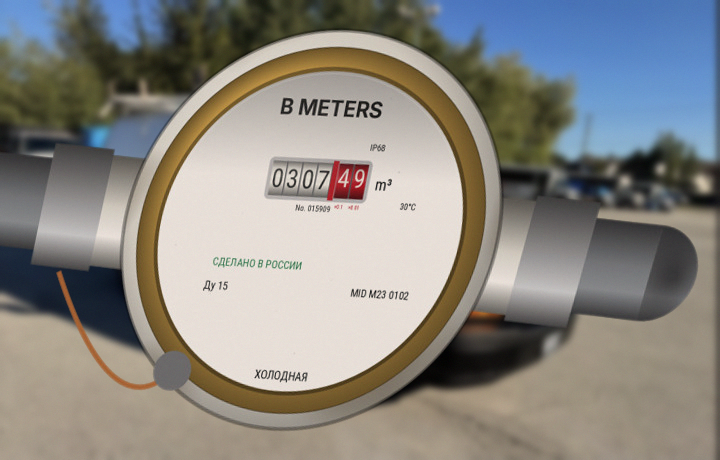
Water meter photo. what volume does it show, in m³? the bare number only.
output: 307.49
